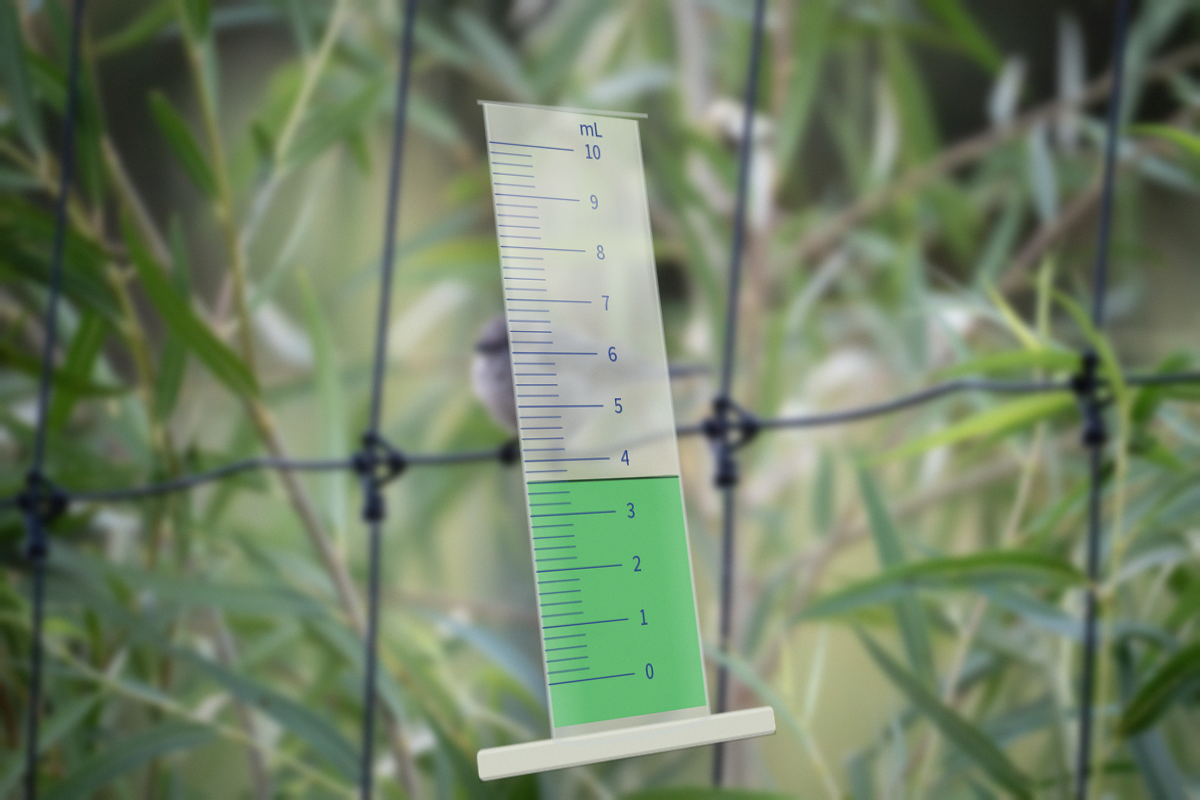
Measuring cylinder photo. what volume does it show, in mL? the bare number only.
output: 3.6
